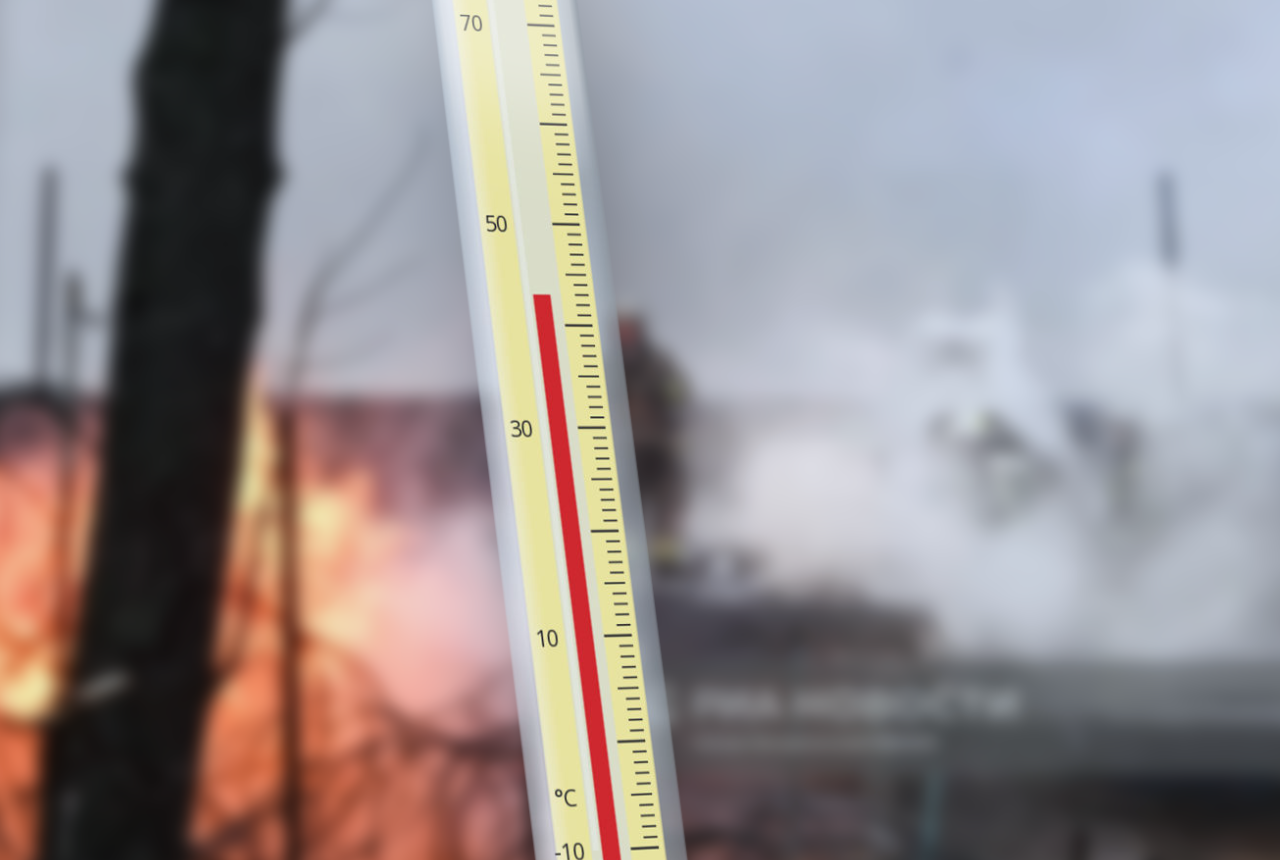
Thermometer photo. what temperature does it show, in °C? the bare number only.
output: 43
